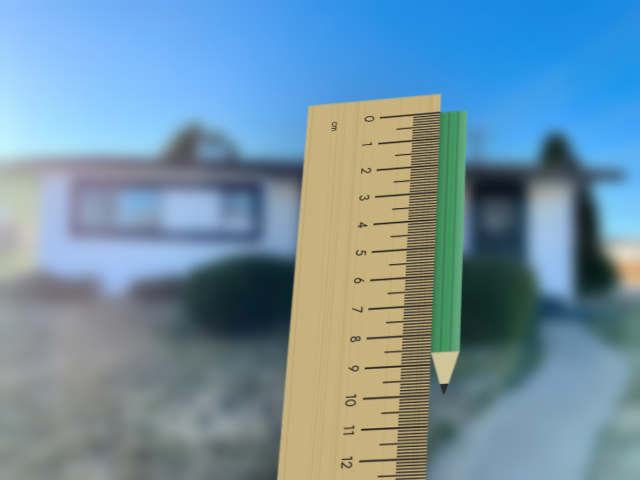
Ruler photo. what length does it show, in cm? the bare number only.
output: 10
